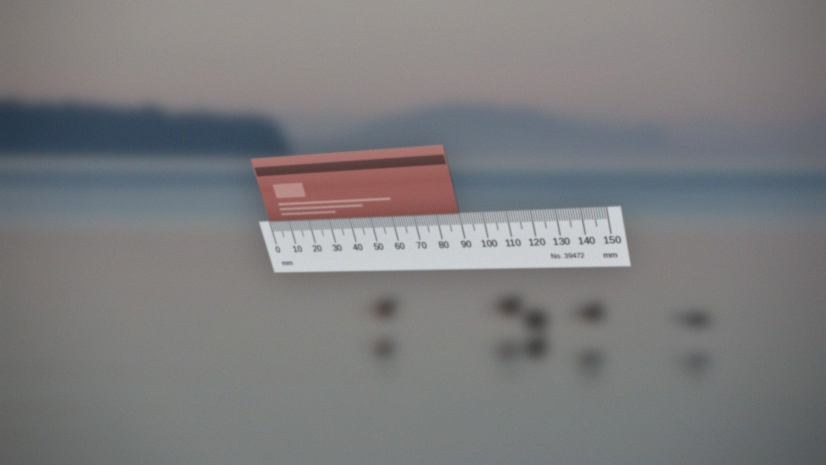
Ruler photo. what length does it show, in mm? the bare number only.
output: 90
